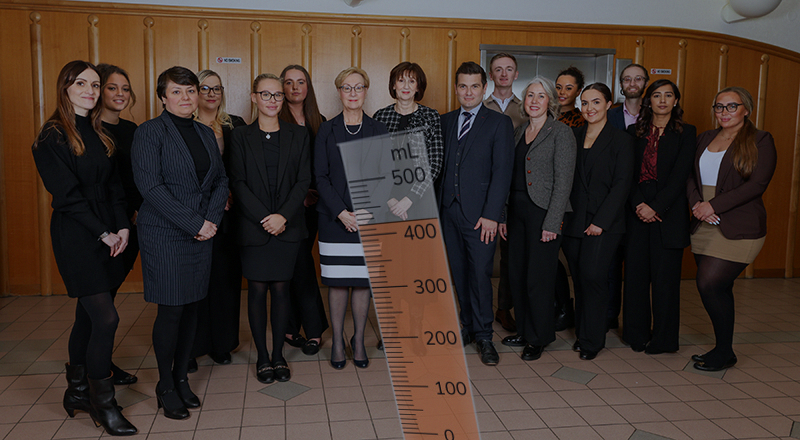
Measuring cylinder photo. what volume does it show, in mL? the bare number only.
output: 420
